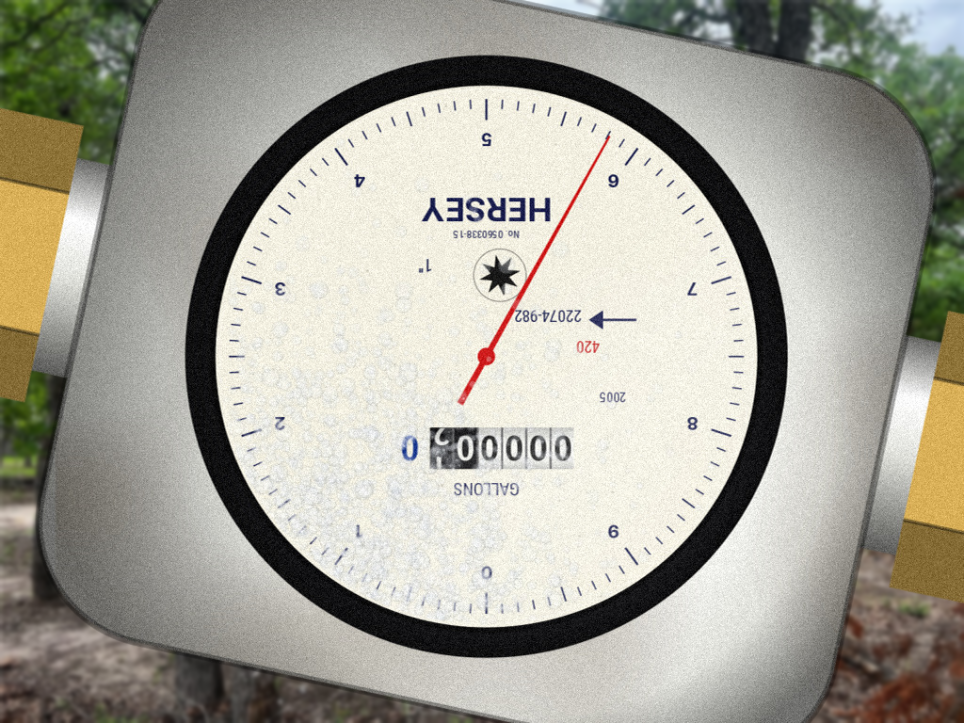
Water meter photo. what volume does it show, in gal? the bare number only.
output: 15.8
